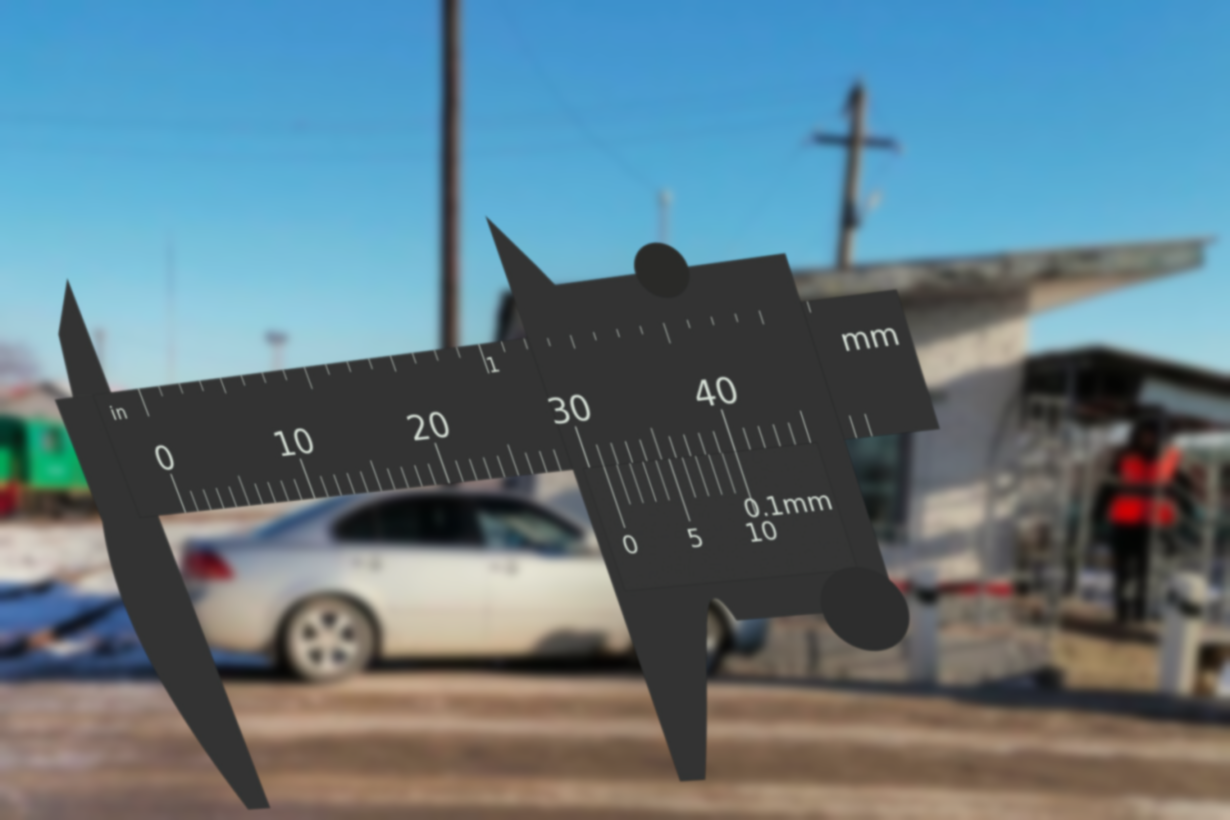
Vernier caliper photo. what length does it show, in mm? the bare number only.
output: 31.0
